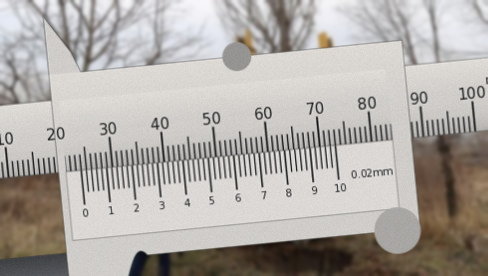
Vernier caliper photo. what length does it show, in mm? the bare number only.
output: 24.0
